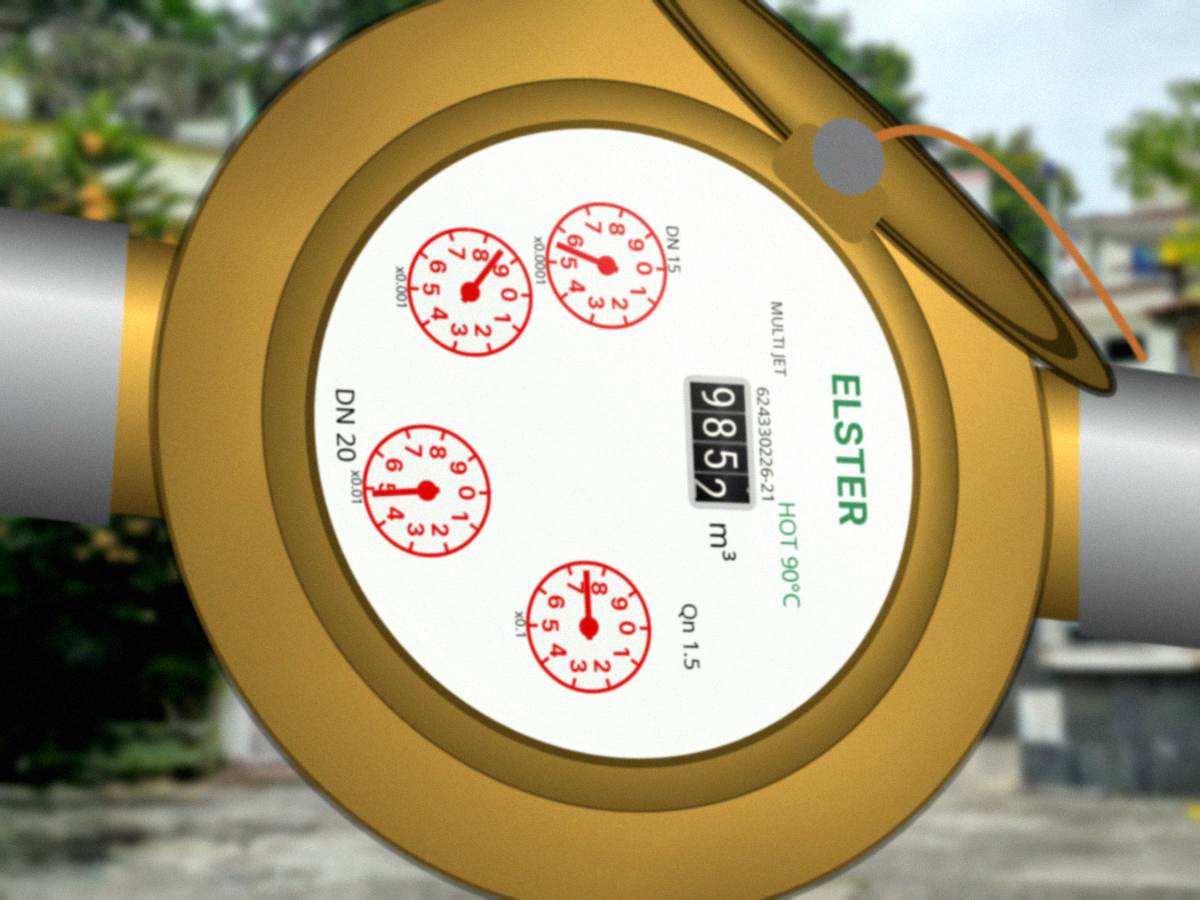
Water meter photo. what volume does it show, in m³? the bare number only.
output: 9851.7485
